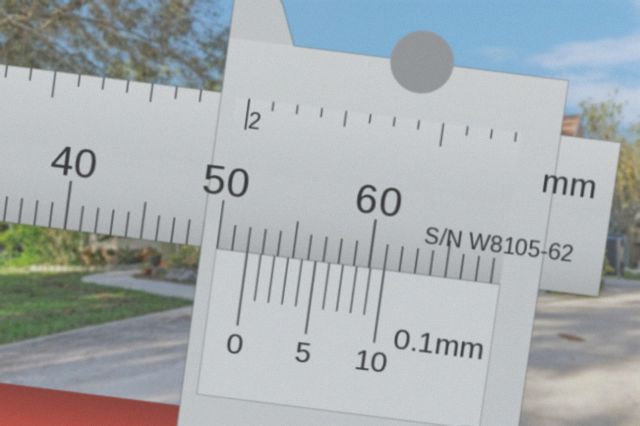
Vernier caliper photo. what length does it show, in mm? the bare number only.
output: 52.0
